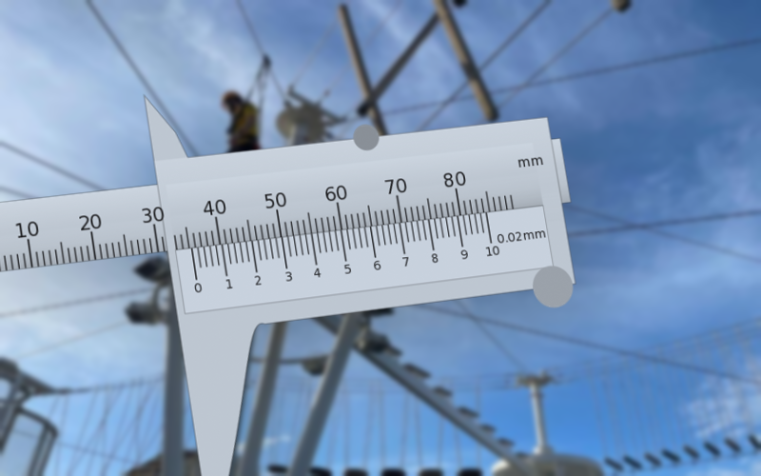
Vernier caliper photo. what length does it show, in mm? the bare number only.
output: 35.4
